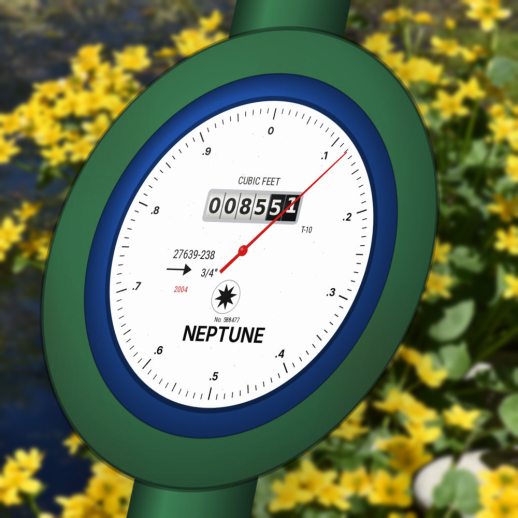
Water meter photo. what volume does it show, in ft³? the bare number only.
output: 8551.12
